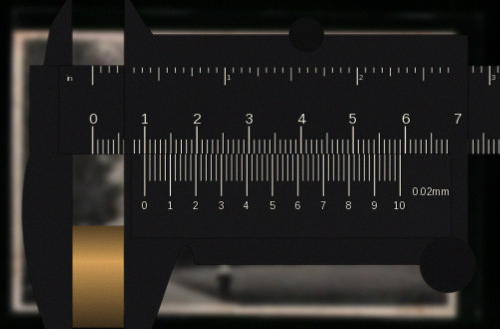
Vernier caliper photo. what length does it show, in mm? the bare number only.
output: 10.0
